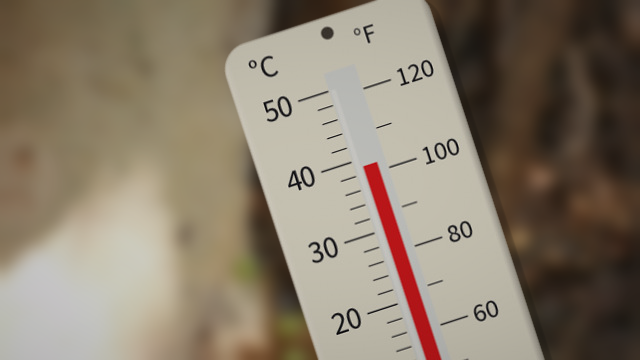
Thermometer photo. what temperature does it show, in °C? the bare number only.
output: 39
